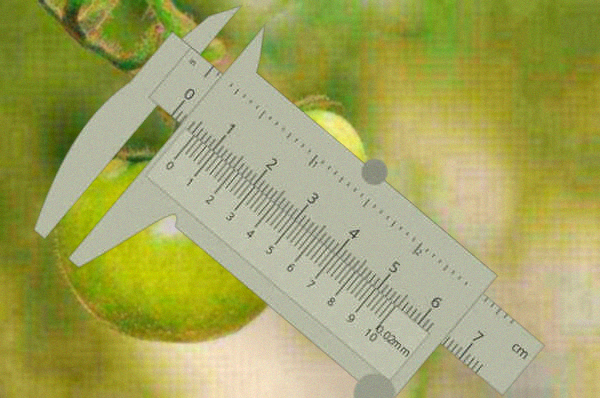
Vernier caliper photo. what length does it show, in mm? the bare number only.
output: 5.6
